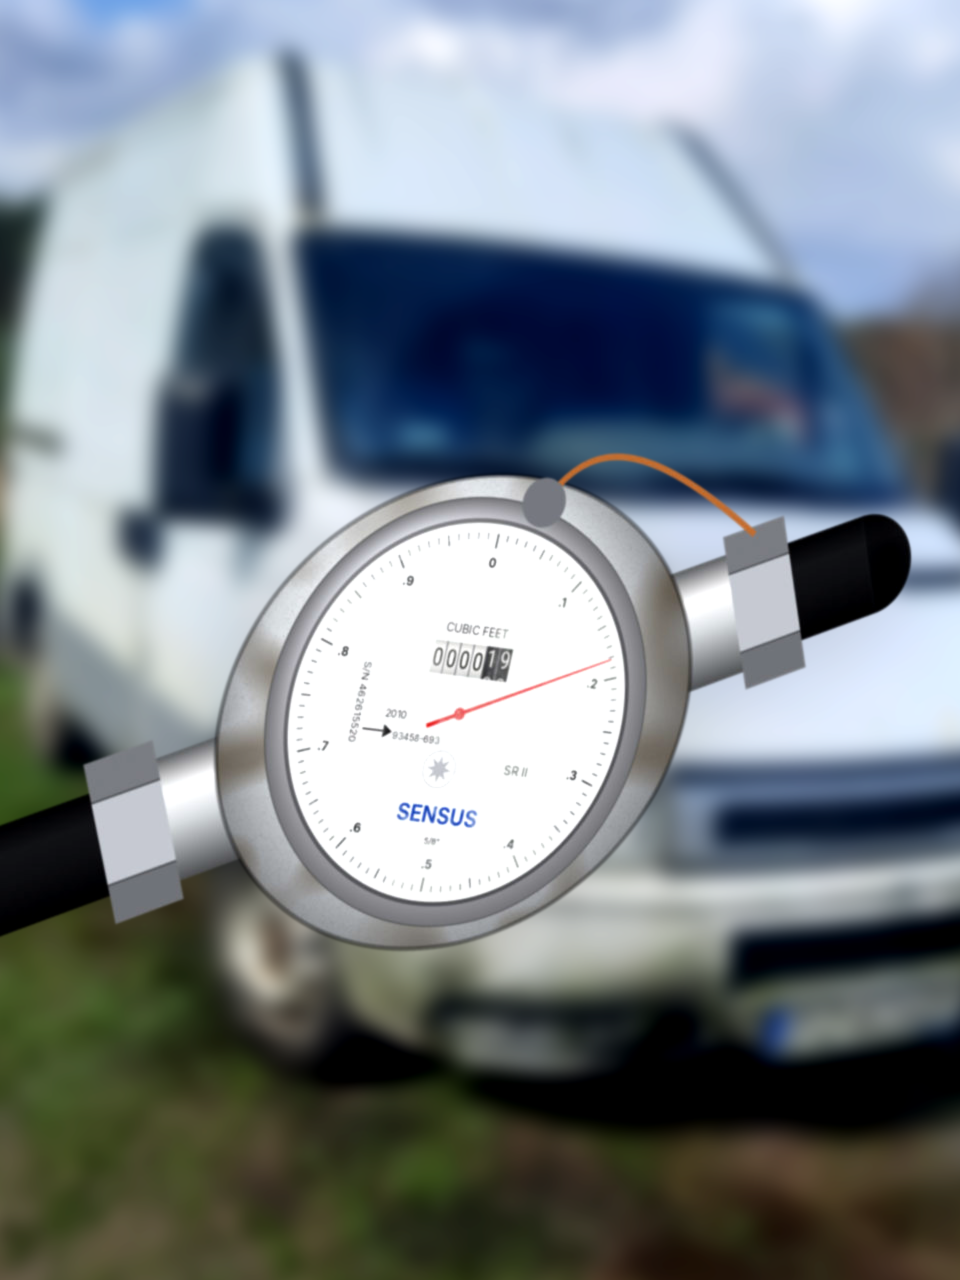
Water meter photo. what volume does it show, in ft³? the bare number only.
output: 19.18
